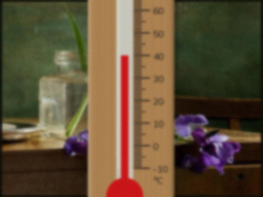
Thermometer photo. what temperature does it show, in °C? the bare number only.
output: 40
